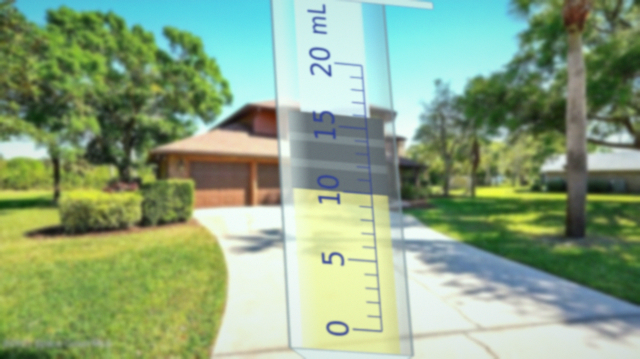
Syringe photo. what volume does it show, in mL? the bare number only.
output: 10
